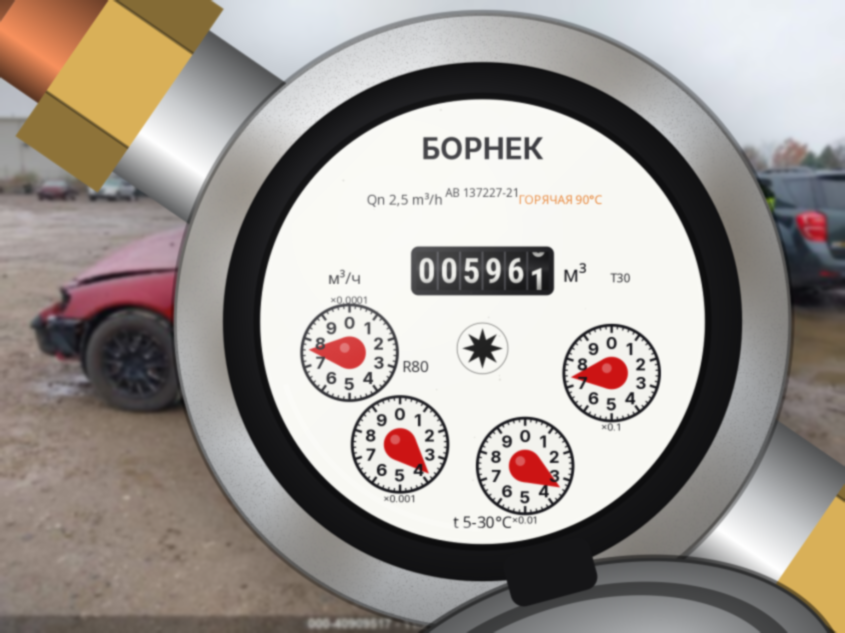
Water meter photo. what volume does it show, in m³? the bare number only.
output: 5960.7337
